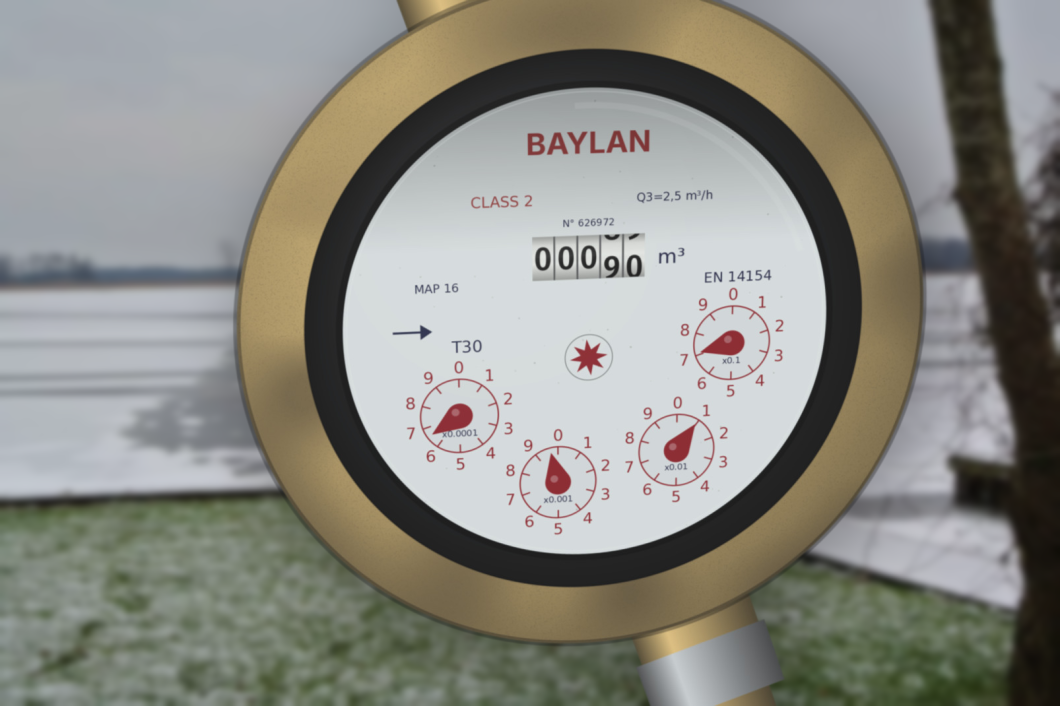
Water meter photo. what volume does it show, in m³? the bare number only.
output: 89.7096
